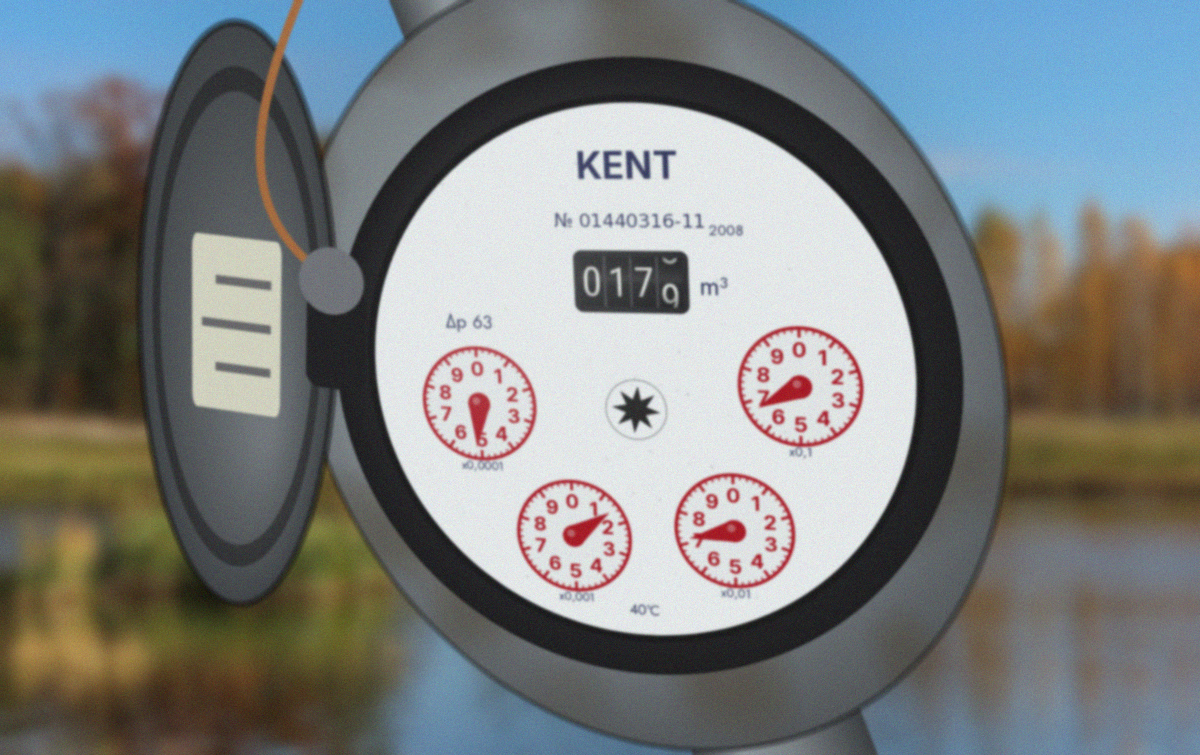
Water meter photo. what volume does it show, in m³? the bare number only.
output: 178.6715
